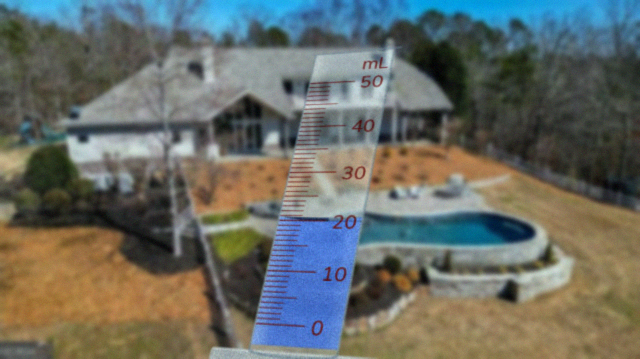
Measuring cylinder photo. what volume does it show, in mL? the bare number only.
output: 20
